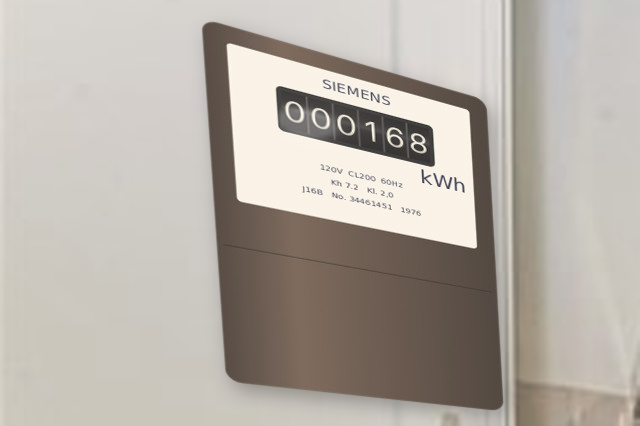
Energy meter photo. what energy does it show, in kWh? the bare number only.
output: 168
